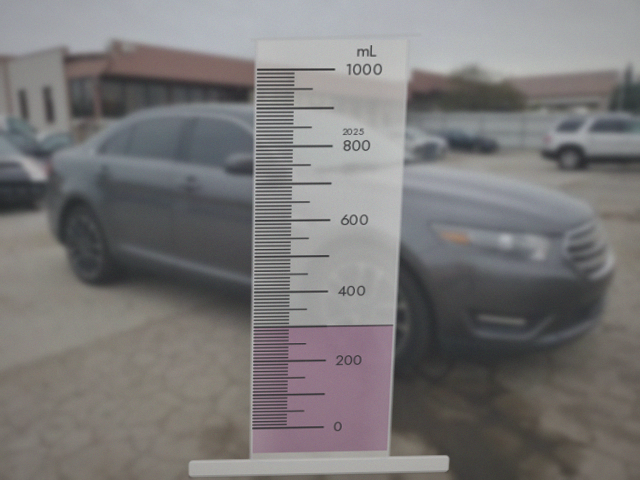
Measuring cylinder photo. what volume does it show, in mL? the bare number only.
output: 300
